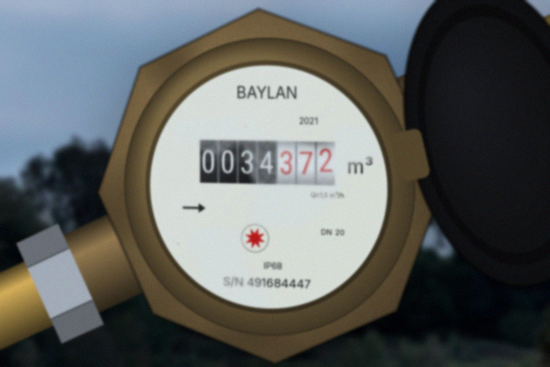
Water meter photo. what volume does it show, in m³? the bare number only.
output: 34.372
